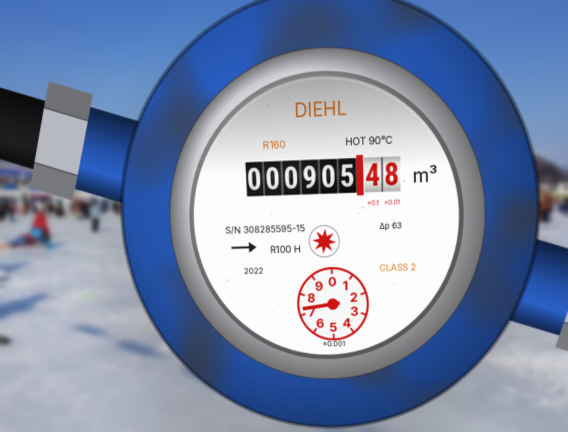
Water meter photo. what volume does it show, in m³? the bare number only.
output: 905.487
